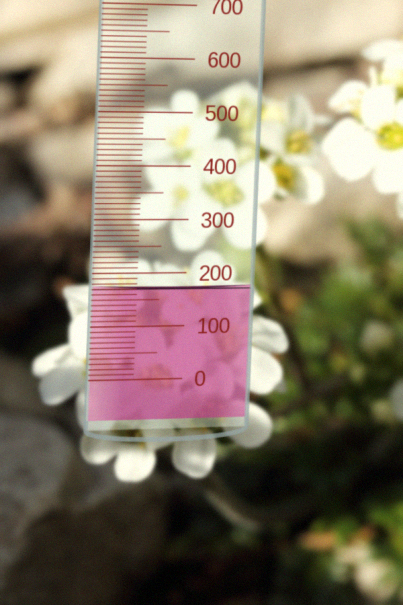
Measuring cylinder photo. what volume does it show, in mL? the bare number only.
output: 170
